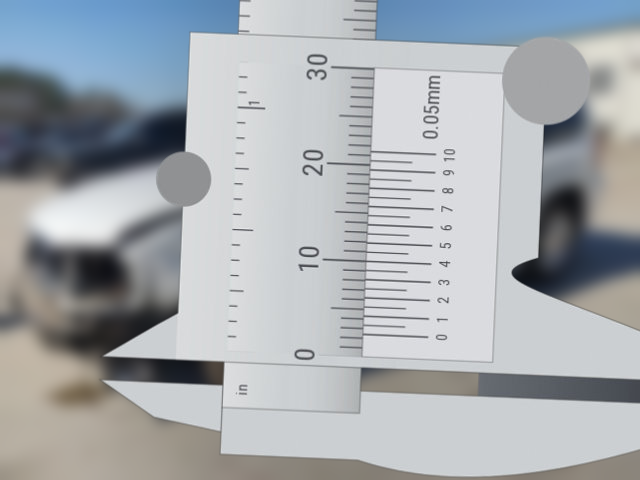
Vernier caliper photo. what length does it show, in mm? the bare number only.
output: 2.4
